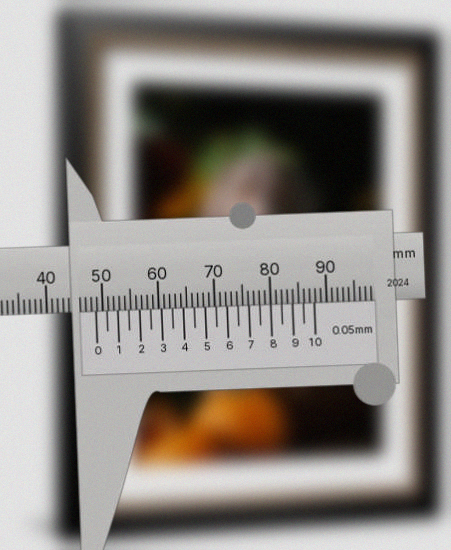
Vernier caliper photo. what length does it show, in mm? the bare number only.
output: 48.8
